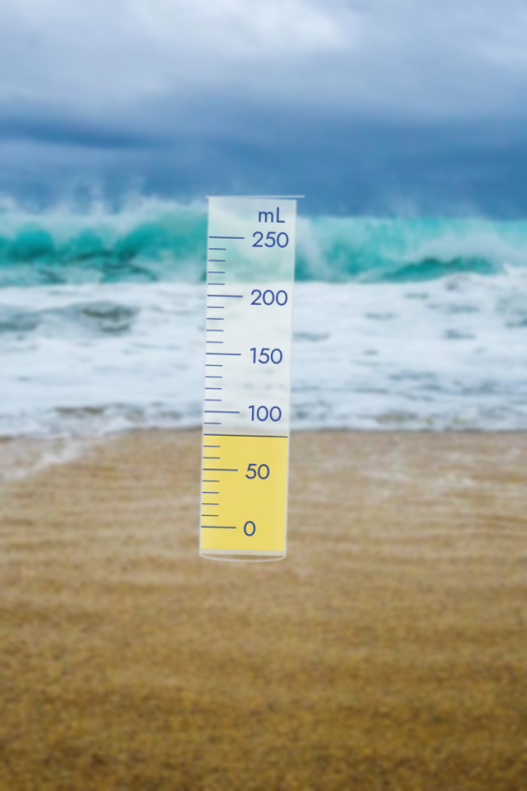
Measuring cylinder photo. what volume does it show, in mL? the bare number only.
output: 80
